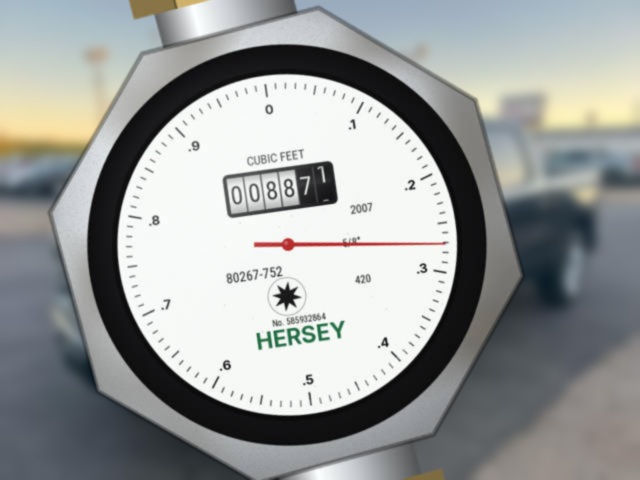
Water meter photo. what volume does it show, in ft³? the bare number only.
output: 8871.27
